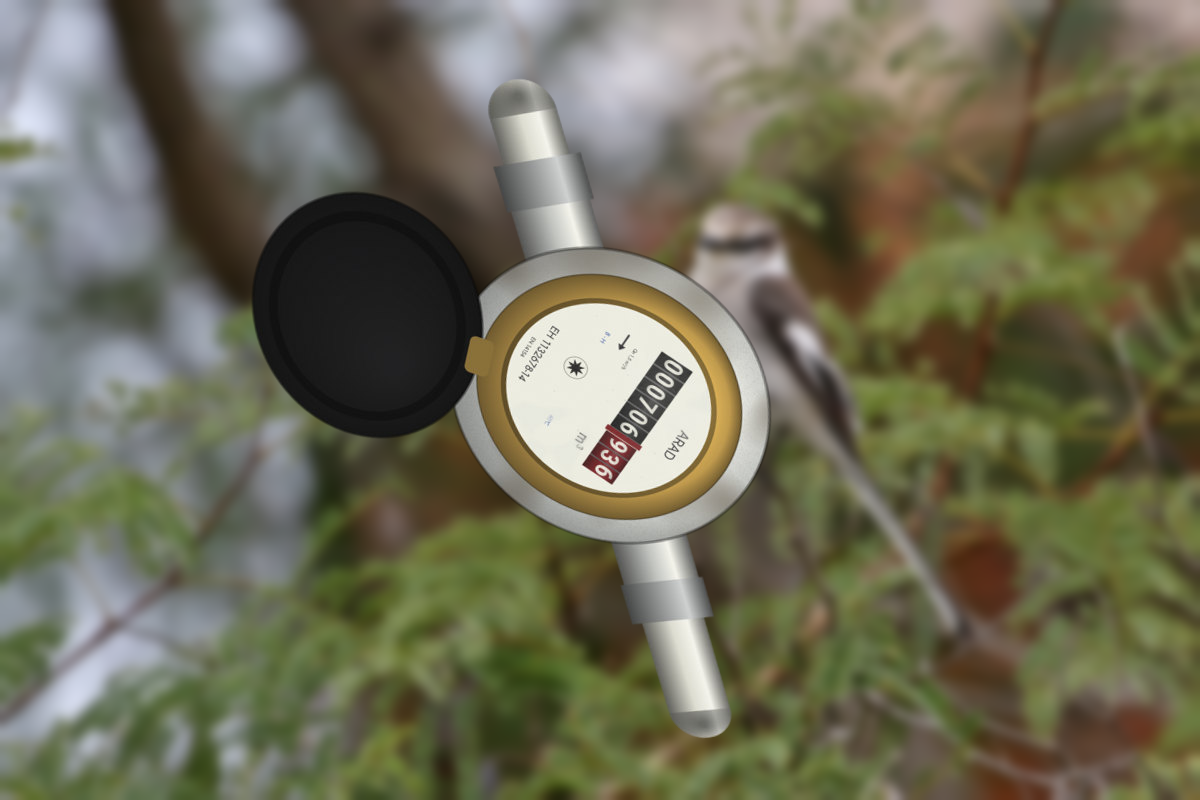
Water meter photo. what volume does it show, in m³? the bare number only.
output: 706.936
